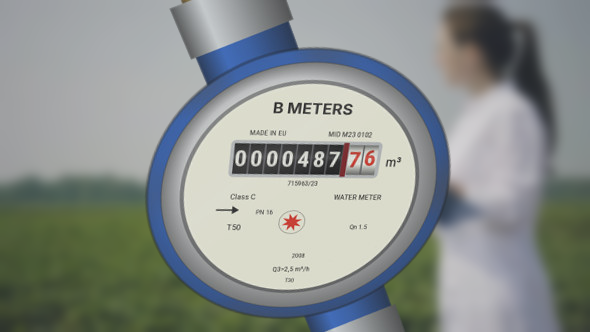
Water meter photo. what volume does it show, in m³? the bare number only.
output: 487.76
